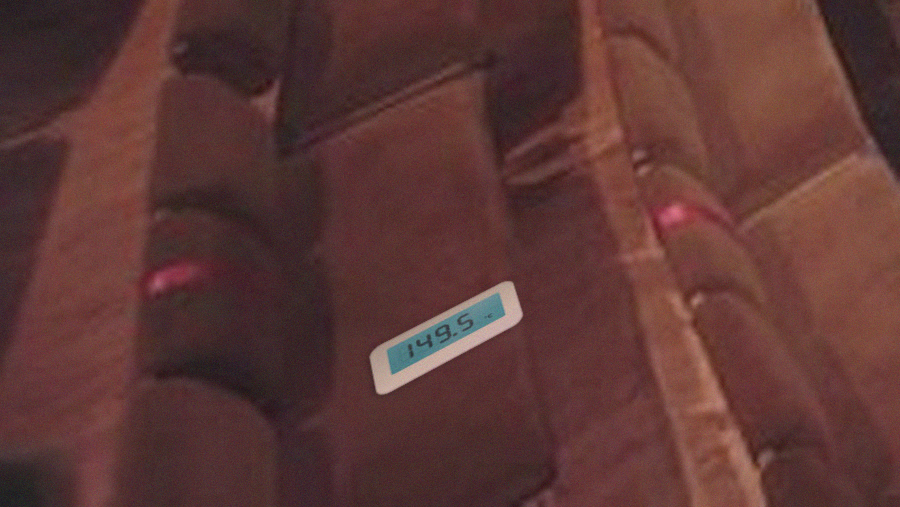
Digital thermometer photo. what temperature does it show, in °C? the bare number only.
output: 149.5
